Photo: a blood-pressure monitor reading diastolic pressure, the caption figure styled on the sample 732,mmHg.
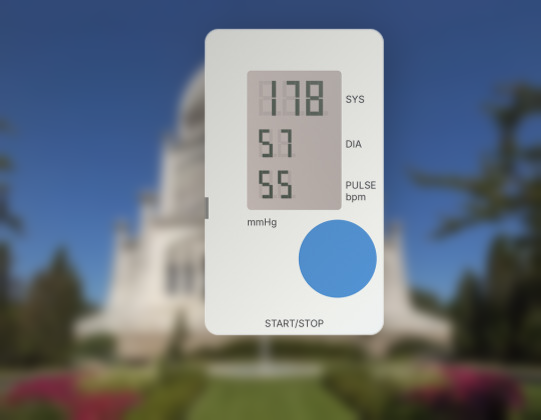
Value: 57,mmHg
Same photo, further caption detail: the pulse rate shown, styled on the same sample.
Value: 55,bpm
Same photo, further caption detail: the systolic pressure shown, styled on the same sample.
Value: 178,mmHg
